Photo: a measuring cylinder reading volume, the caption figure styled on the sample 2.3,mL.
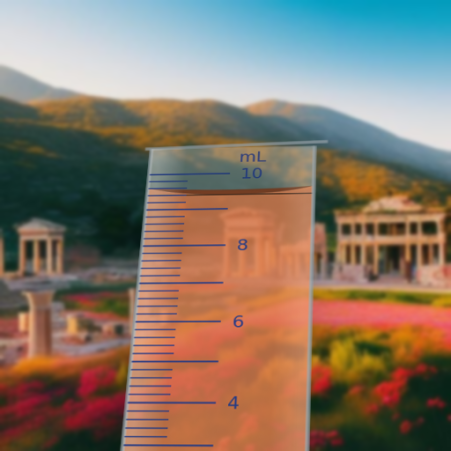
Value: 9.4,mL
